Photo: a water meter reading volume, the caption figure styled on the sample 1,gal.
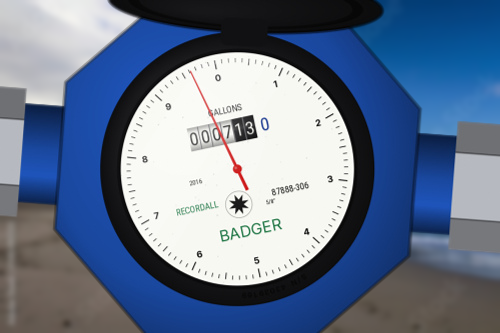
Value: 7129.6,gal
